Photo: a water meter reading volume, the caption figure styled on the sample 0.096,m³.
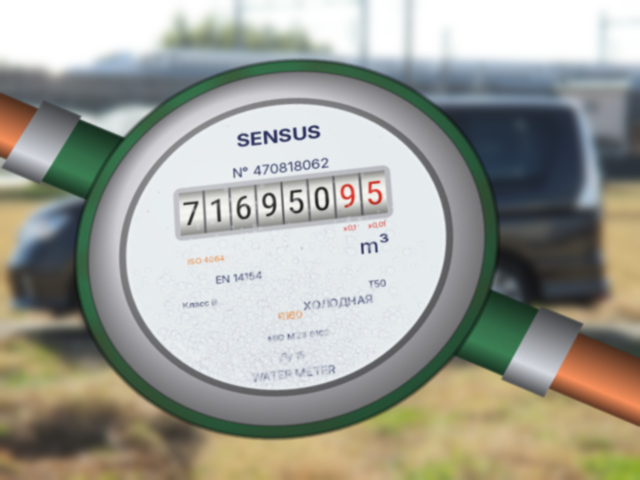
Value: 716950.95,m³
